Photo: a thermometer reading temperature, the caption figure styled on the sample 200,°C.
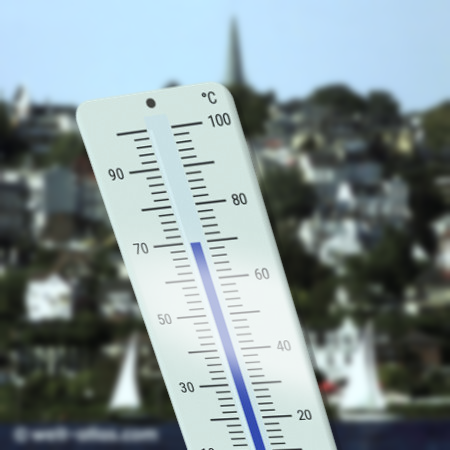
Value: 70,°C
